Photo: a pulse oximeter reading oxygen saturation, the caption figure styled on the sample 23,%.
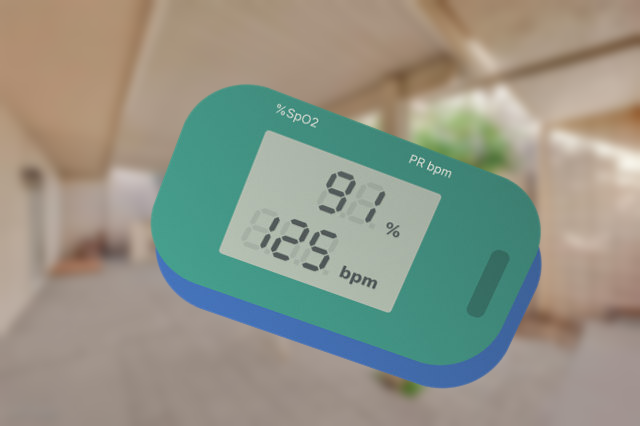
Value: 91,%
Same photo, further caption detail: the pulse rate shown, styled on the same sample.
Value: 125,bpm
